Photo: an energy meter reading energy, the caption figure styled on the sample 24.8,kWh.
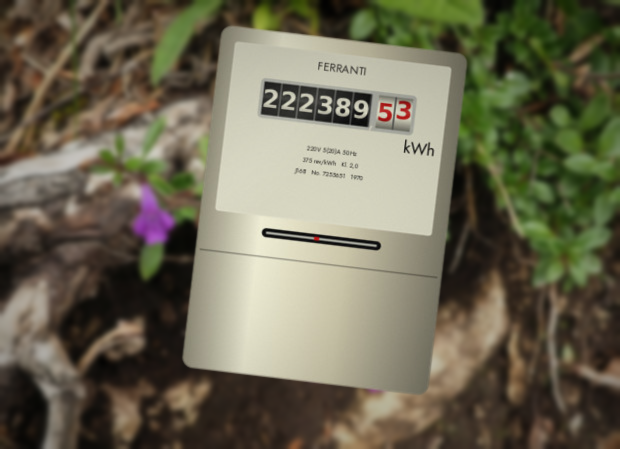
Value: 222389.53,kWh
